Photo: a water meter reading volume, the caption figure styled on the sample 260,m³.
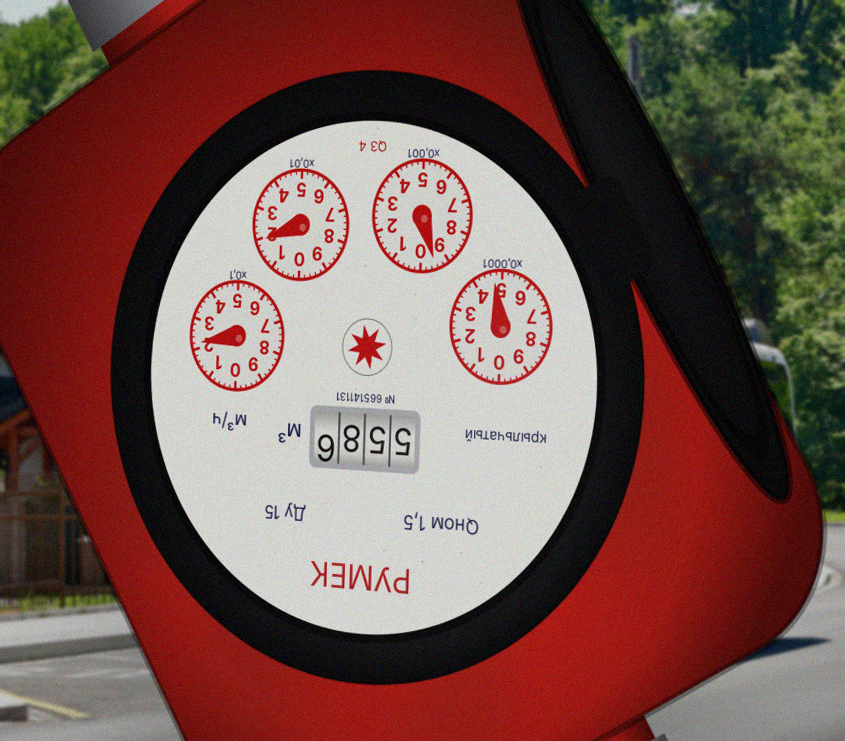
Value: 5586.2194,m³
